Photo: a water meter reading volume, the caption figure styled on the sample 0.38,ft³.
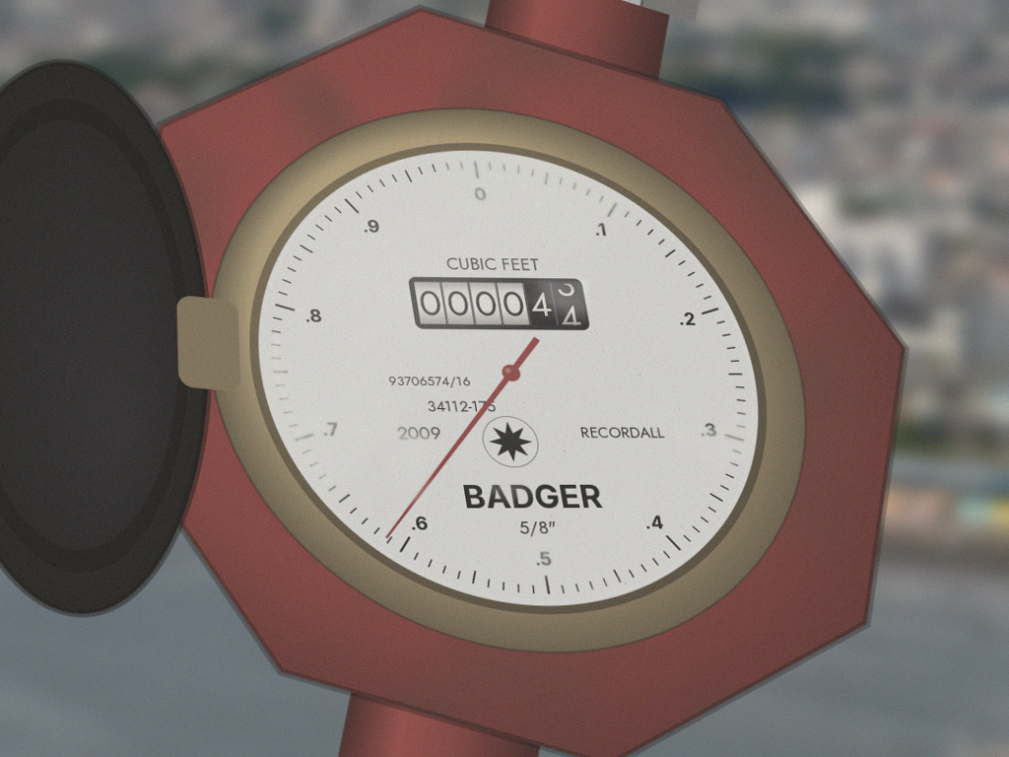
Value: 43.61,ft³
